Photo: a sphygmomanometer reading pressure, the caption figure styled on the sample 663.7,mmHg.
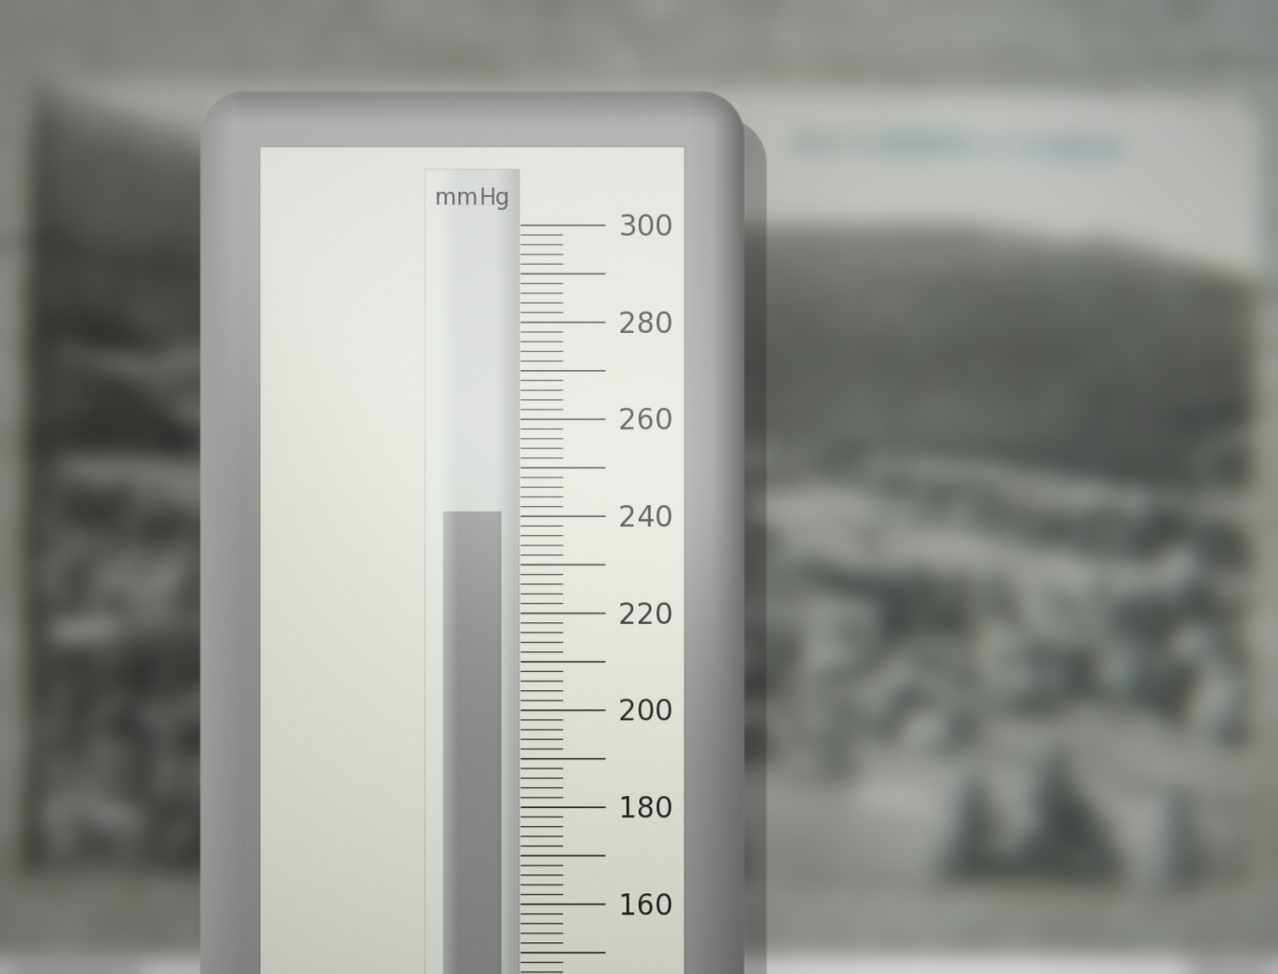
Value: 241,mmHg
